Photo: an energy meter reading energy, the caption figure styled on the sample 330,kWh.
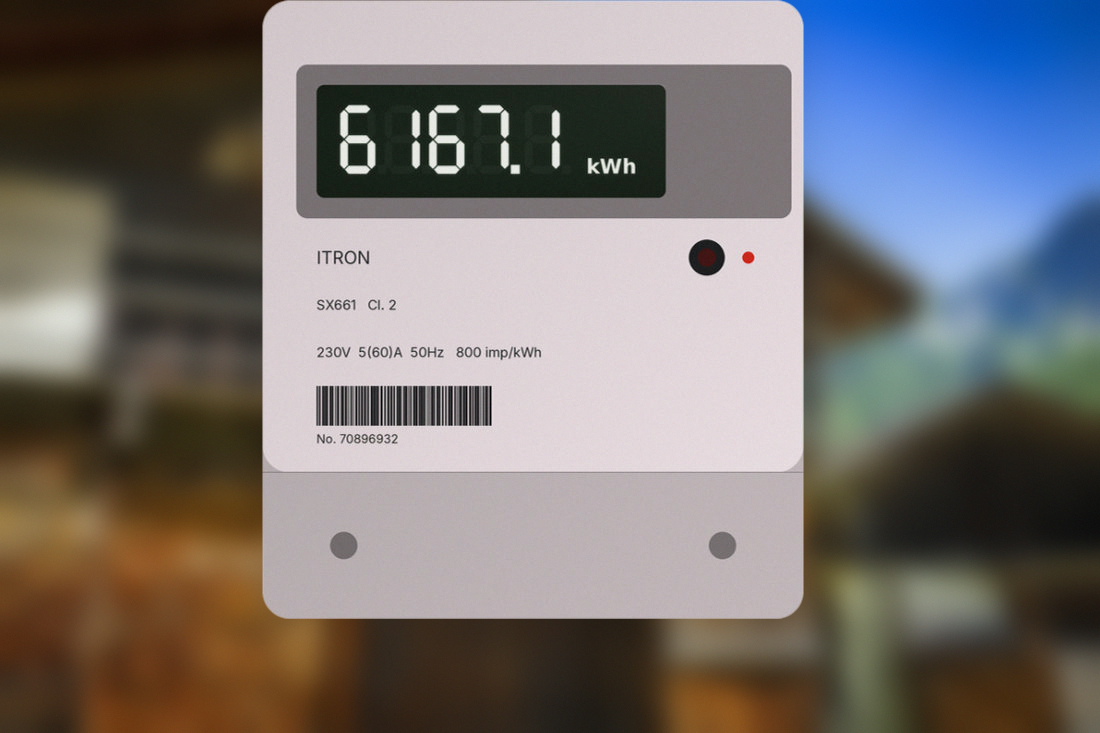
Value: 6167.1,kWh
